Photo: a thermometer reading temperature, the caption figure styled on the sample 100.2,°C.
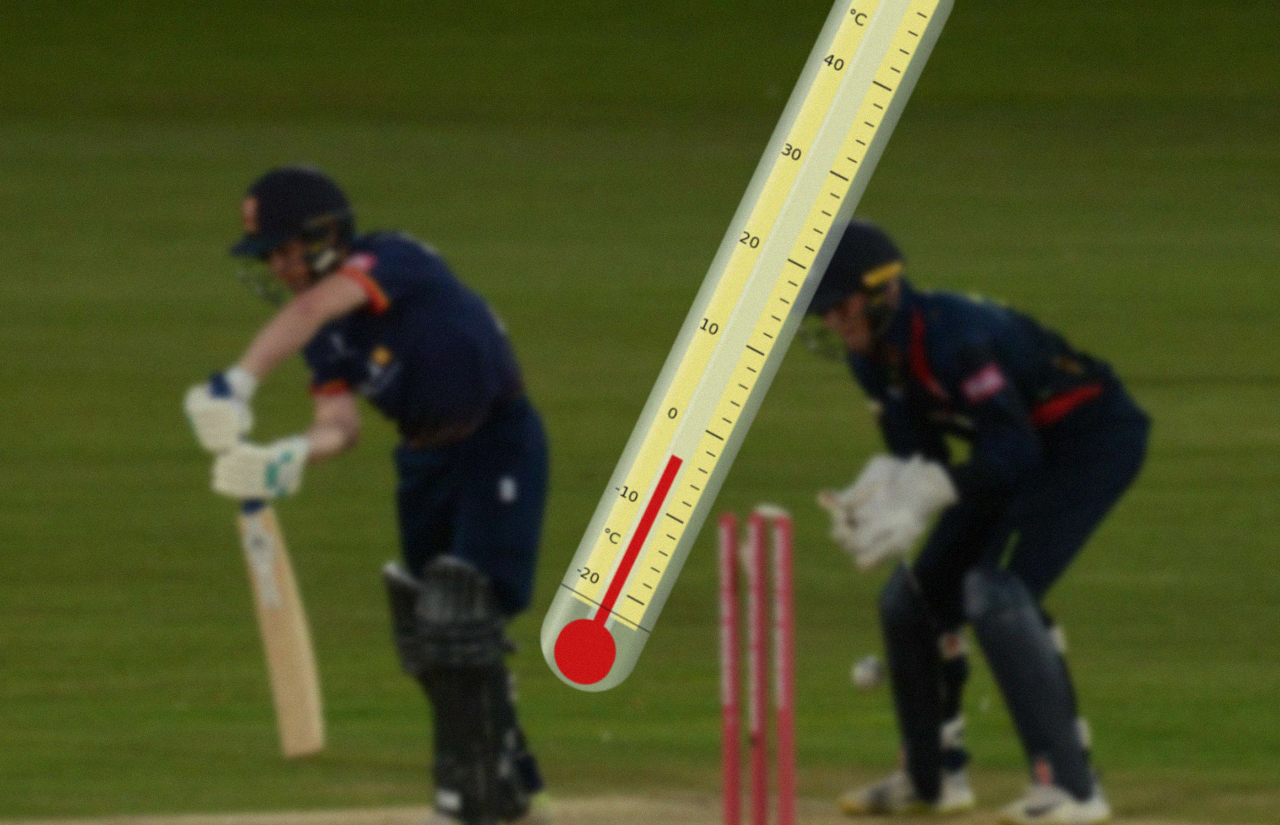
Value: -4,°C
